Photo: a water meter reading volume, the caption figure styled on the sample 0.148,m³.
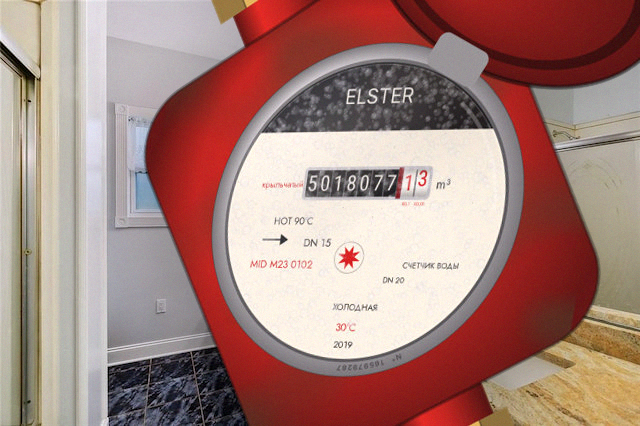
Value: 5018077.13,m³
